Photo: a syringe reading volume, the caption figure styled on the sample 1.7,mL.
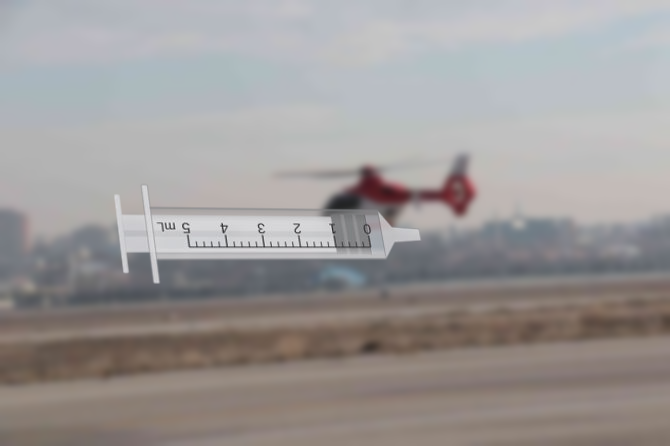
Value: 0,mL
